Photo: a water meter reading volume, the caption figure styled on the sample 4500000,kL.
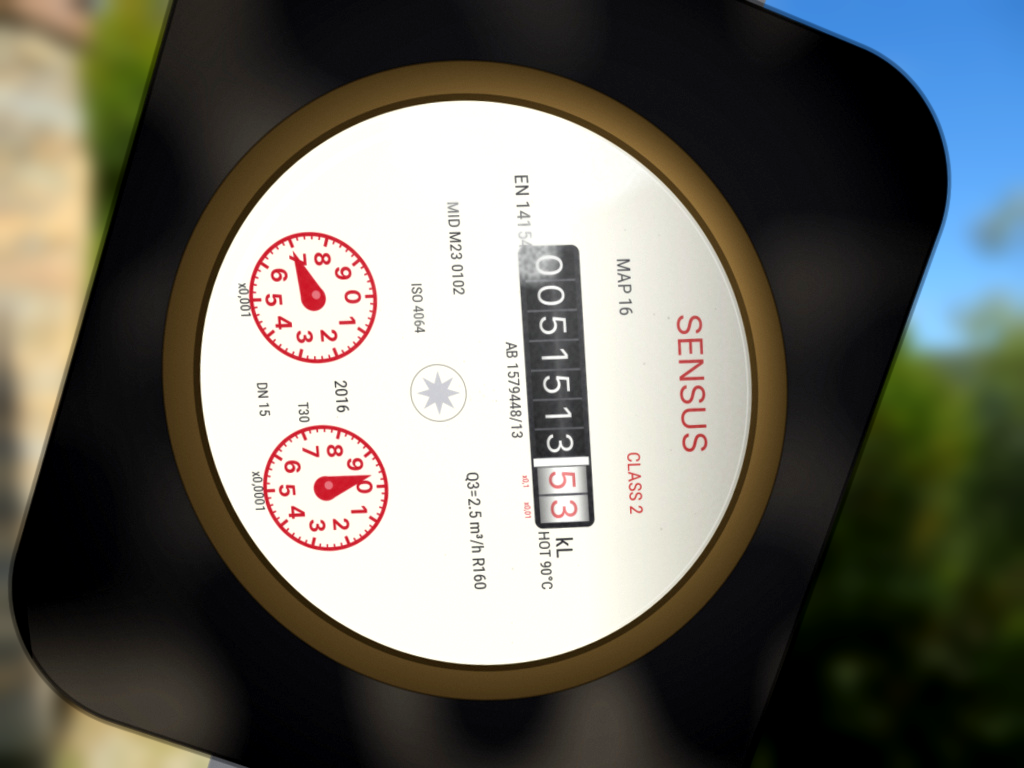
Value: 51513.5369,kL
